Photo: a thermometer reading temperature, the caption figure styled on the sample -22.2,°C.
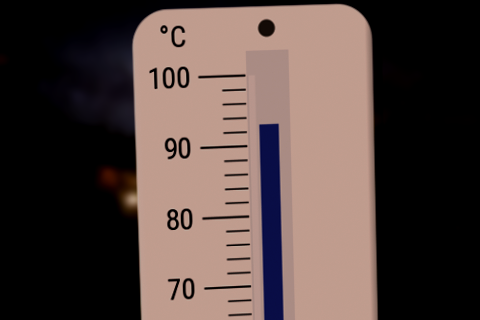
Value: 93,°C
